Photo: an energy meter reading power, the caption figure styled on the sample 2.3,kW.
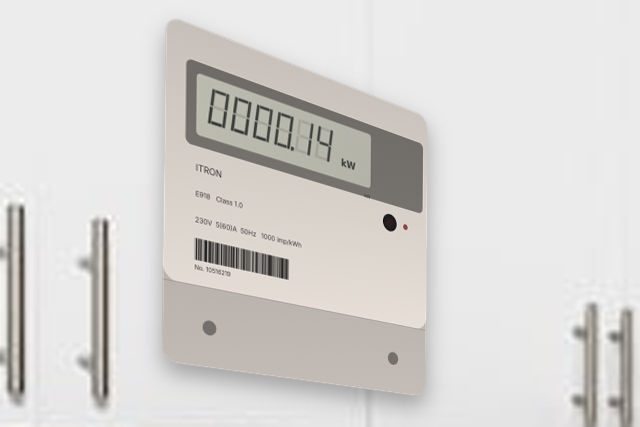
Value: 0.14,kW
